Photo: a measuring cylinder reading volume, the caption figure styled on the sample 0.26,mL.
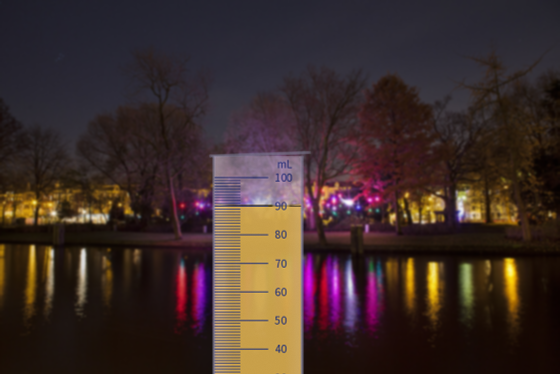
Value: 90,mL
